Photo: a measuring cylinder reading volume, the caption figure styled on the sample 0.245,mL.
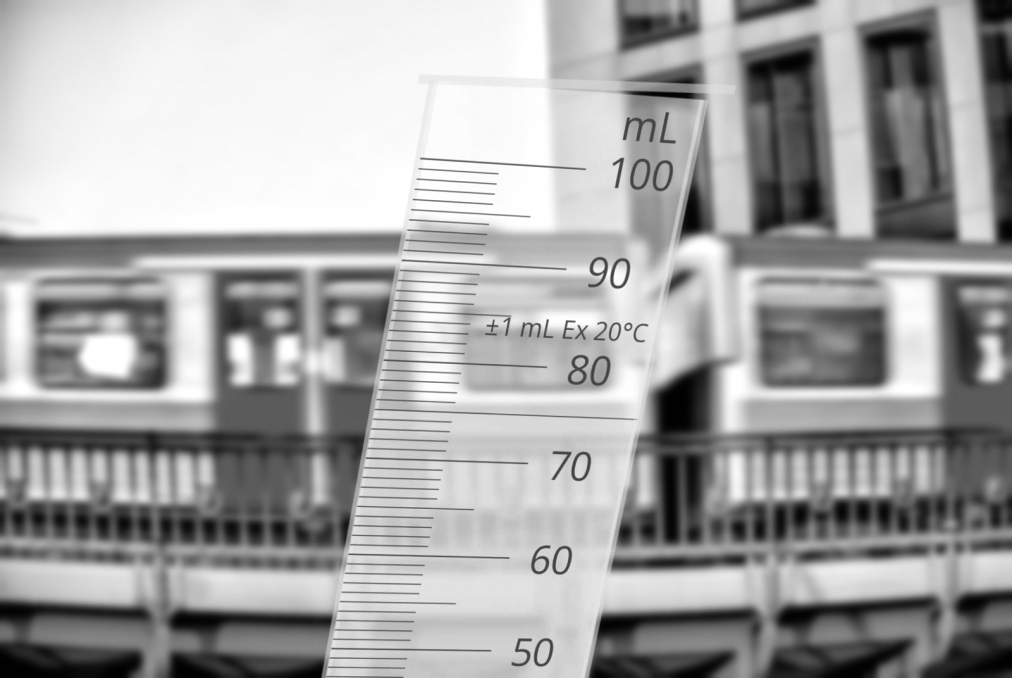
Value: 75,mL
